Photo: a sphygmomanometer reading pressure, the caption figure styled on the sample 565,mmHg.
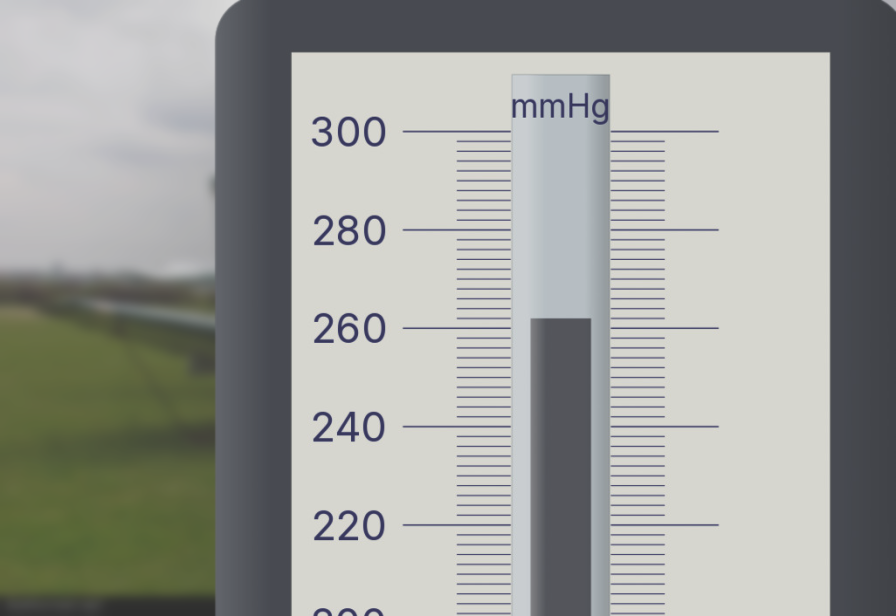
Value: 262,mmHg
